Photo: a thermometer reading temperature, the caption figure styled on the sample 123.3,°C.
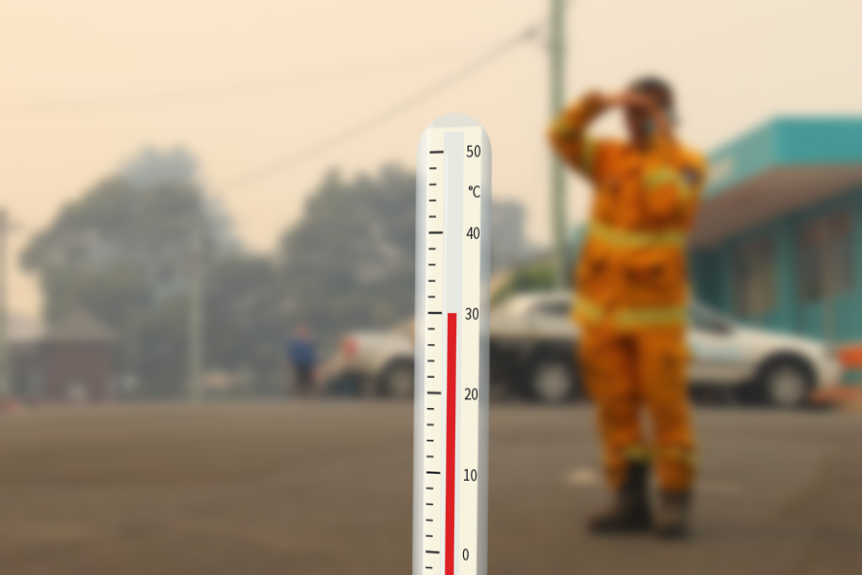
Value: 30,°C
